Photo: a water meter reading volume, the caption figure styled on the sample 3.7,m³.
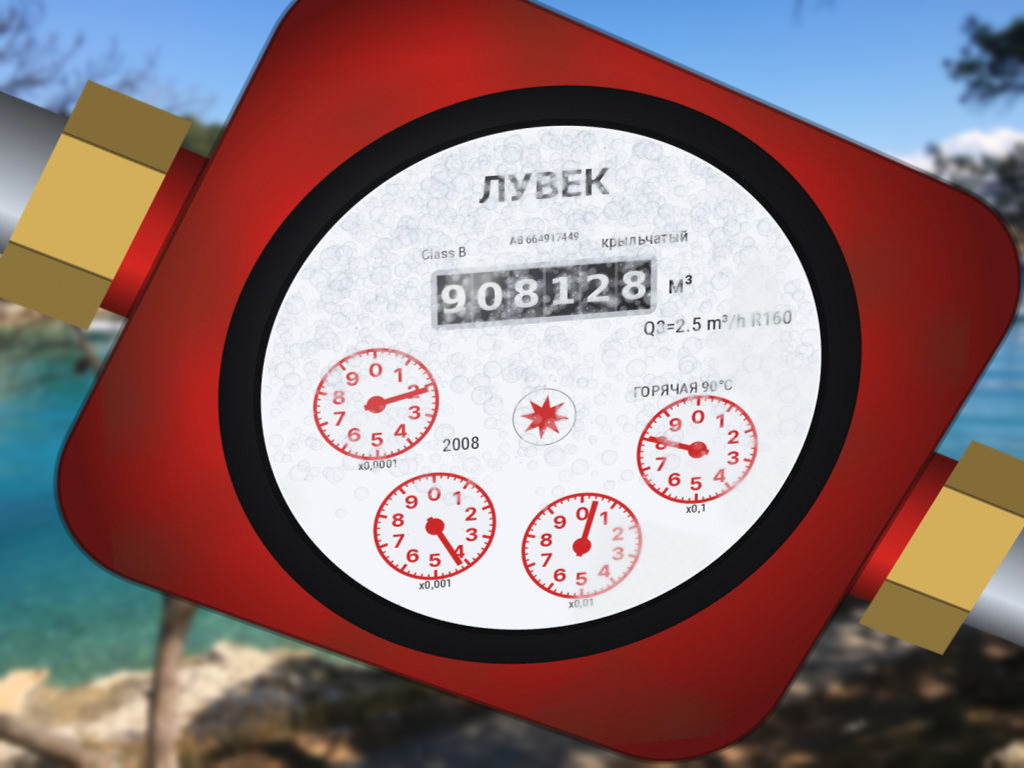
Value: 908128.8042,m³
